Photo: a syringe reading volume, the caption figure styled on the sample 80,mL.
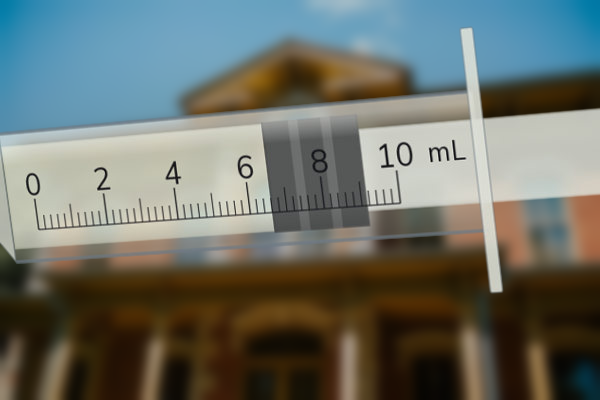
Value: 6.6,mL
